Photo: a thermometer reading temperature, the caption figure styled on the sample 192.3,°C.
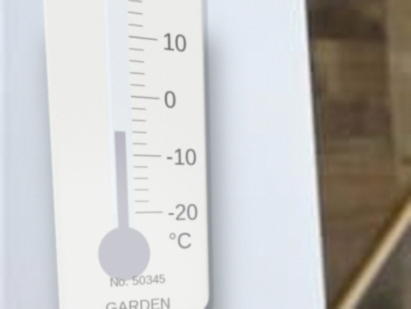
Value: -6,°C
